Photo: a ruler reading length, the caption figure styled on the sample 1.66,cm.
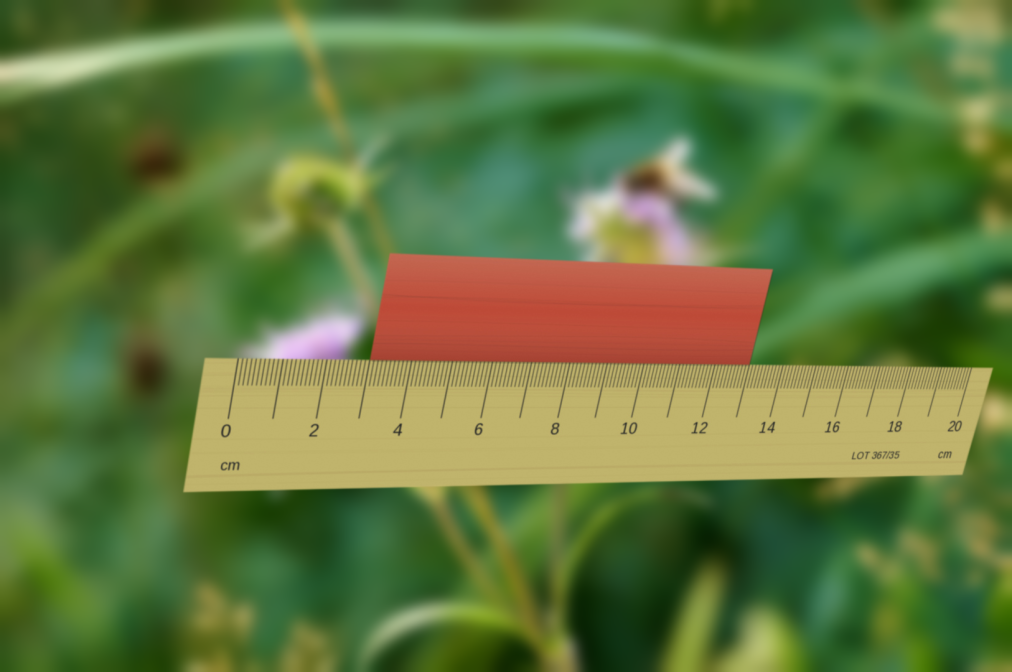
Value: 10,cm
